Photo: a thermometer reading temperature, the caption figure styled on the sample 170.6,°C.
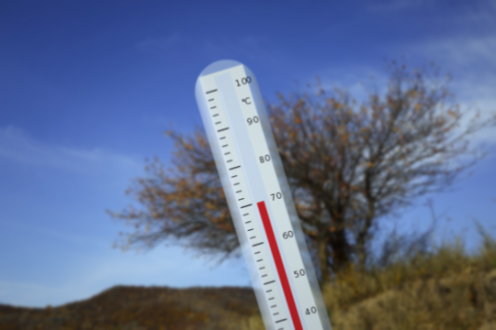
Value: 70,°C
